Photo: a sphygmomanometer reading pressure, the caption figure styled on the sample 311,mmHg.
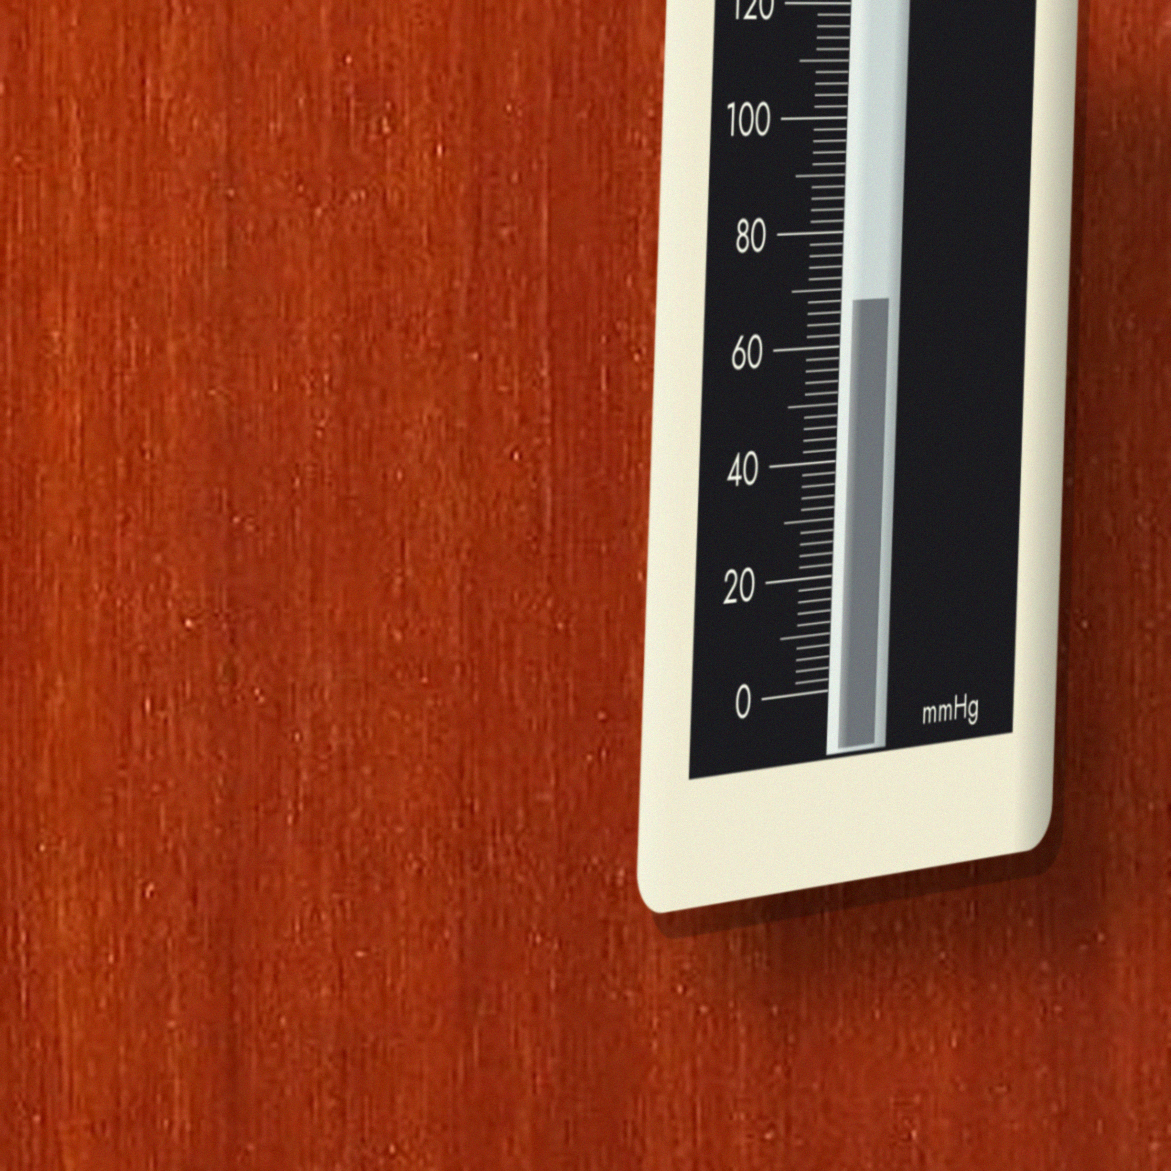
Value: 68,mmHg
